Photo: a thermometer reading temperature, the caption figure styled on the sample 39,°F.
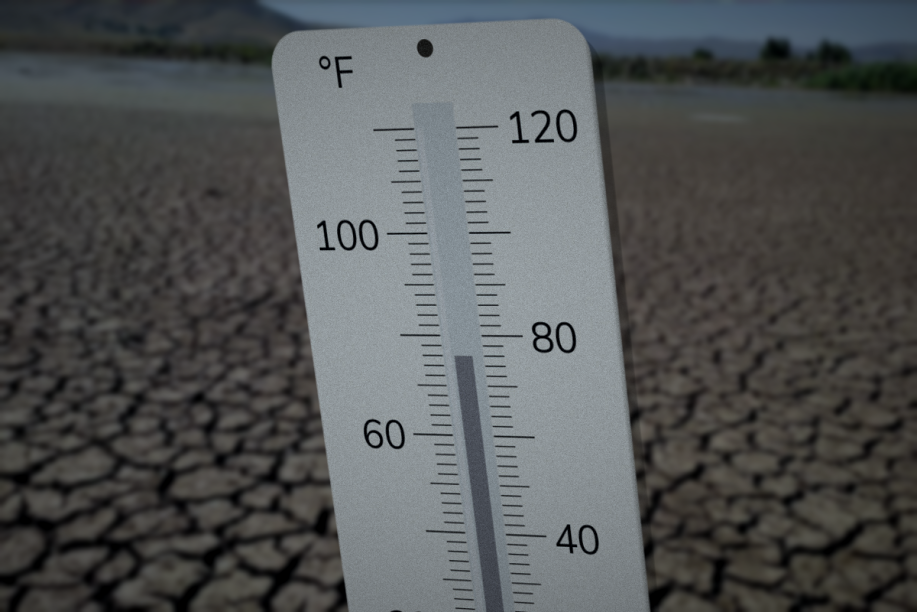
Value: 76,°F
